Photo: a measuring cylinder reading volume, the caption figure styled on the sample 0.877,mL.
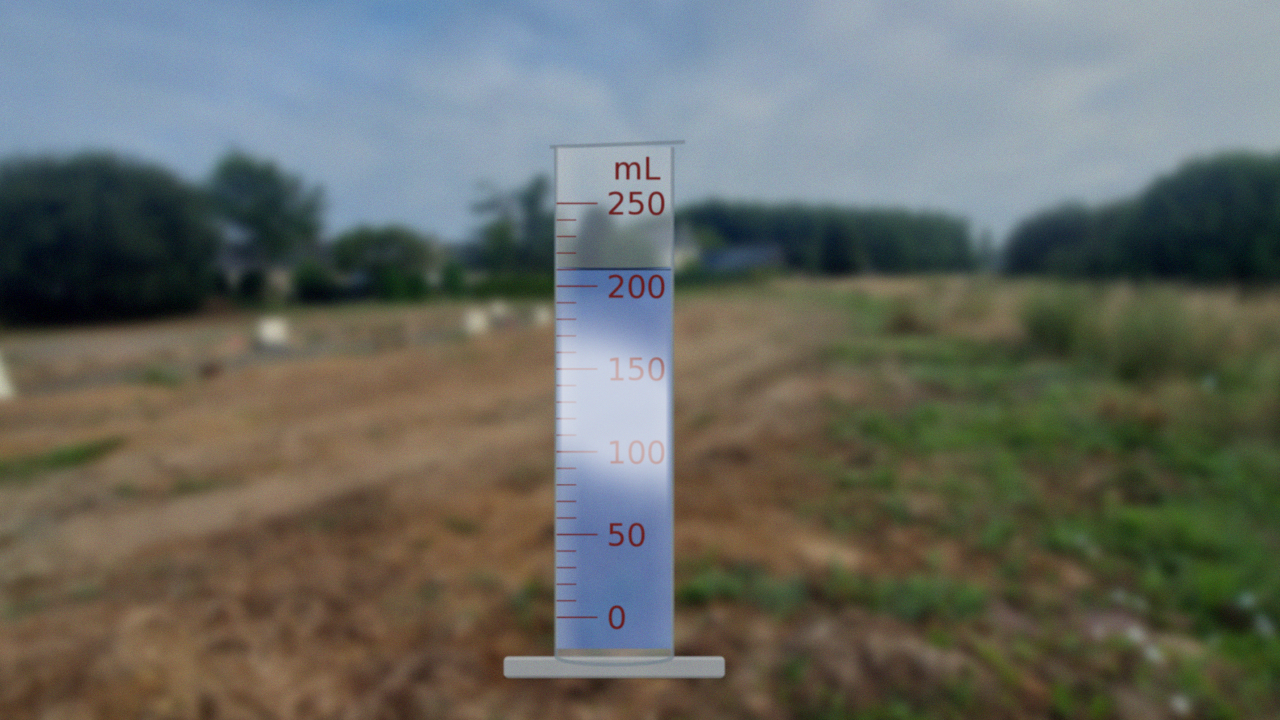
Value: 210,mL
